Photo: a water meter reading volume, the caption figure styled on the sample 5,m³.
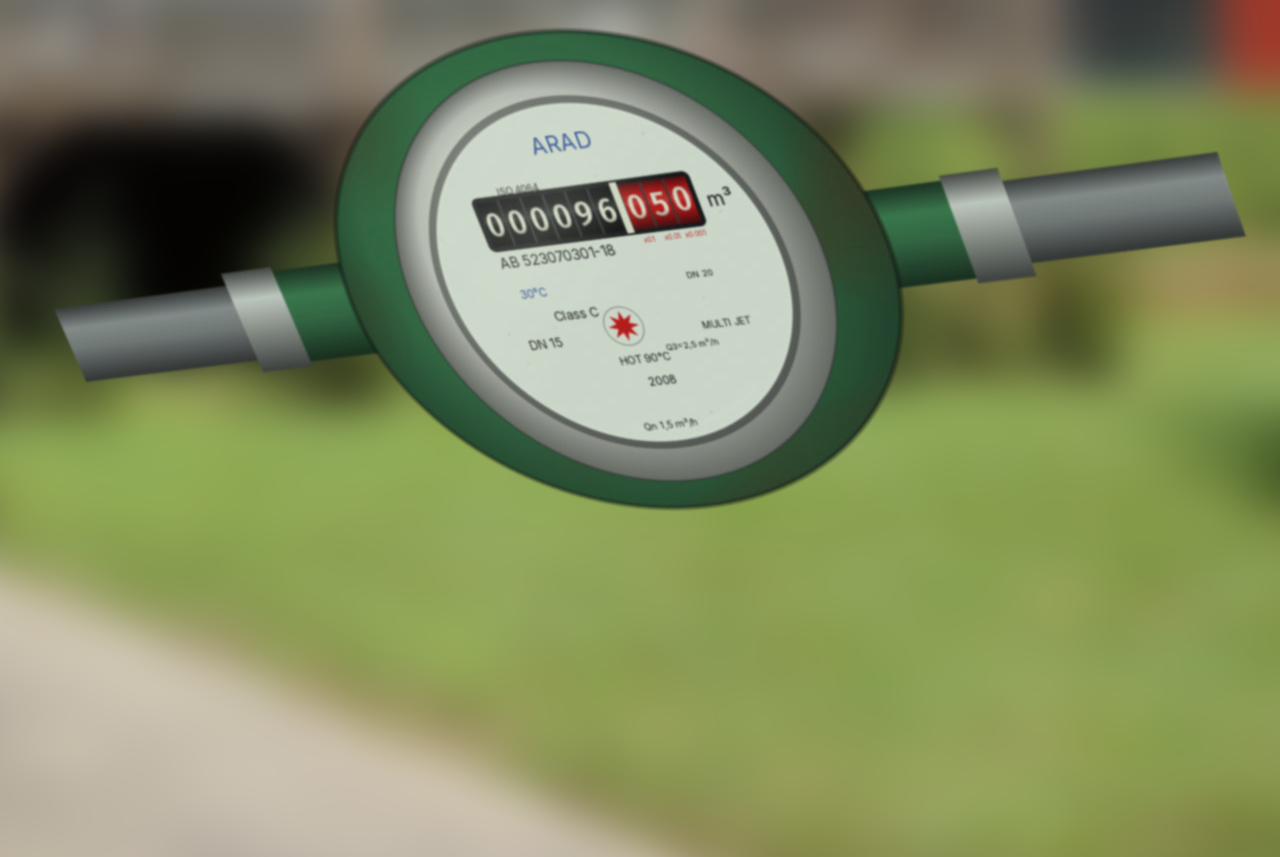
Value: 96.050,m³
